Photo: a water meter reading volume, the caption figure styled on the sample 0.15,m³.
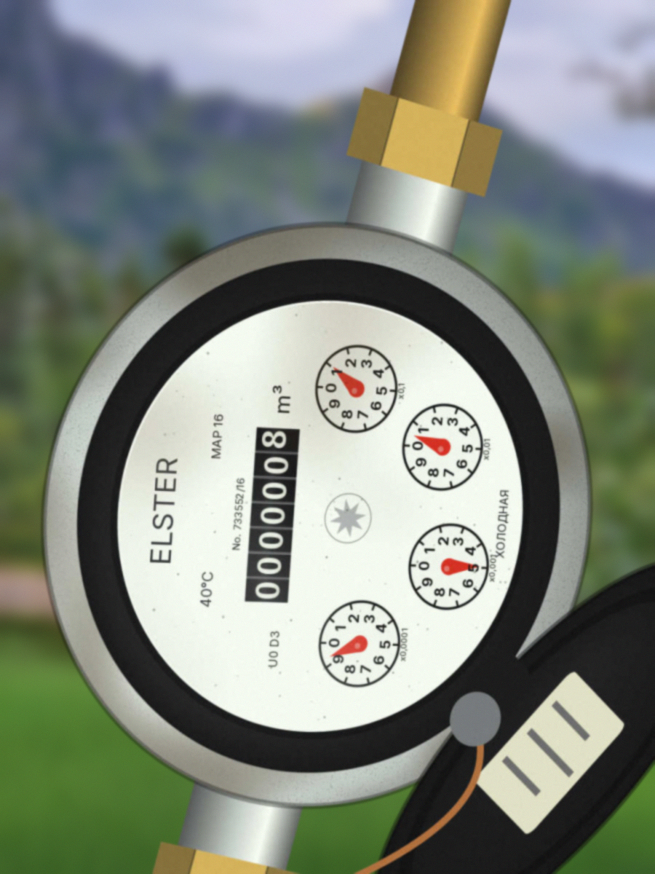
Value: 8.1049,m³
